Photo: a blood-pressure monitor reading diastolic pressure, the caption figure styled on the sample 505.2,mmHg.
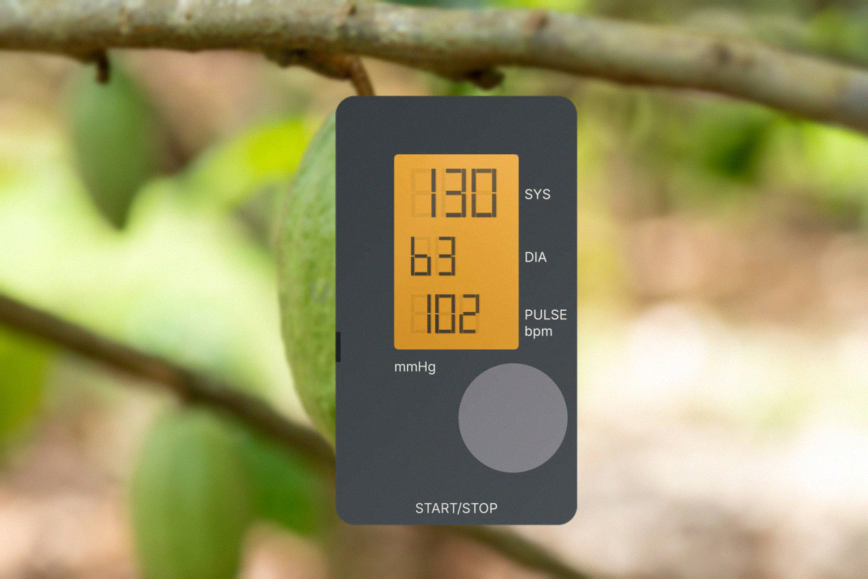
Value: 63,mmHg
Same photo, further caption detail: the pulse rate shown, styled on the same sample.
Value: 102,bpm
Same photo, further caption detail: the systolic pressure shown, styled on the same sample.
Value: 130,mmHg
